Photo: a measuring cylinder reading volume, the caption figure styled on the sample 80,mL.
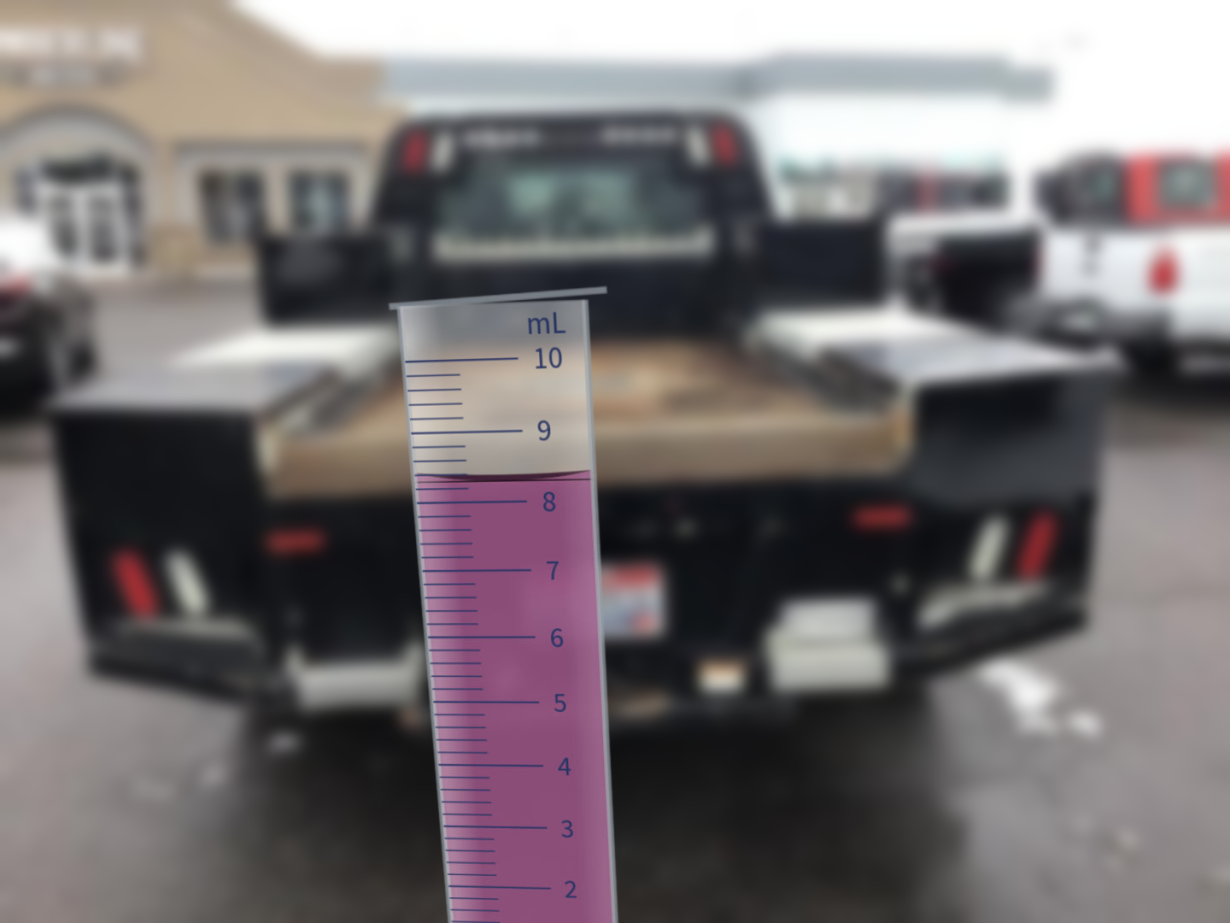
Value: 8.3,mL
